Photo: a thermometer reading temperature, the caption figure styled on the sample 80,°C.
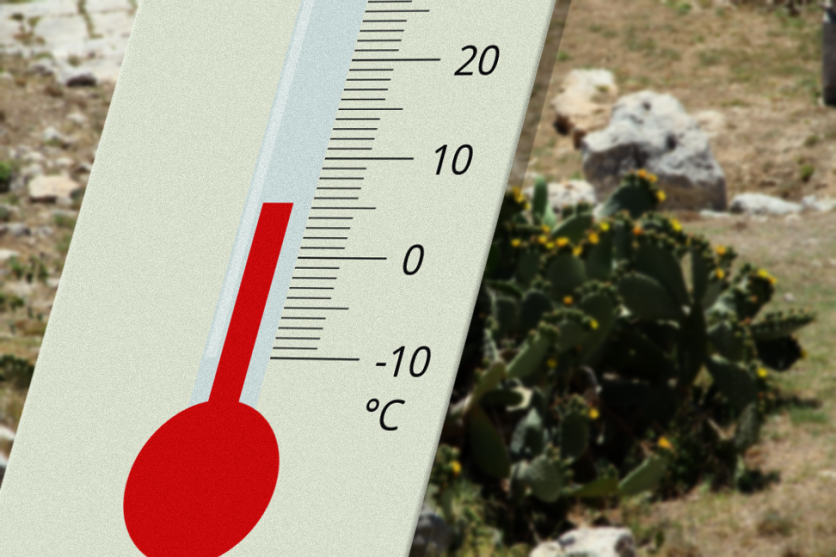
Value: 5.5,°C
